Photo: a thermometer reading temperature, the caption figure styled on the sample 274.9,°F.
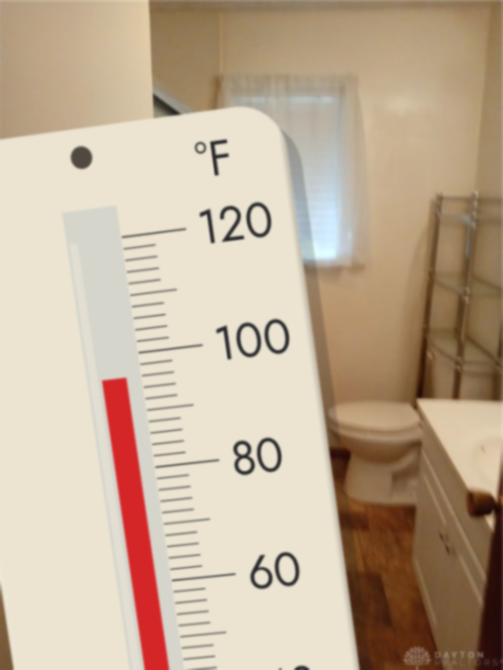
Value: 96,°F
